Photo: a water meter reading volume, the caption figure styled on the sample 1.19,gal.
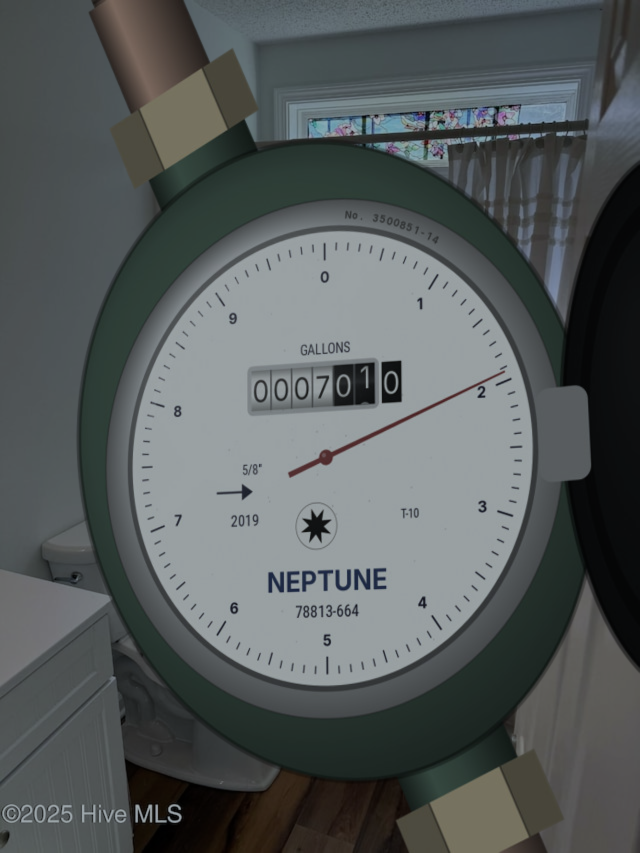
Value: 7011.9,gal
